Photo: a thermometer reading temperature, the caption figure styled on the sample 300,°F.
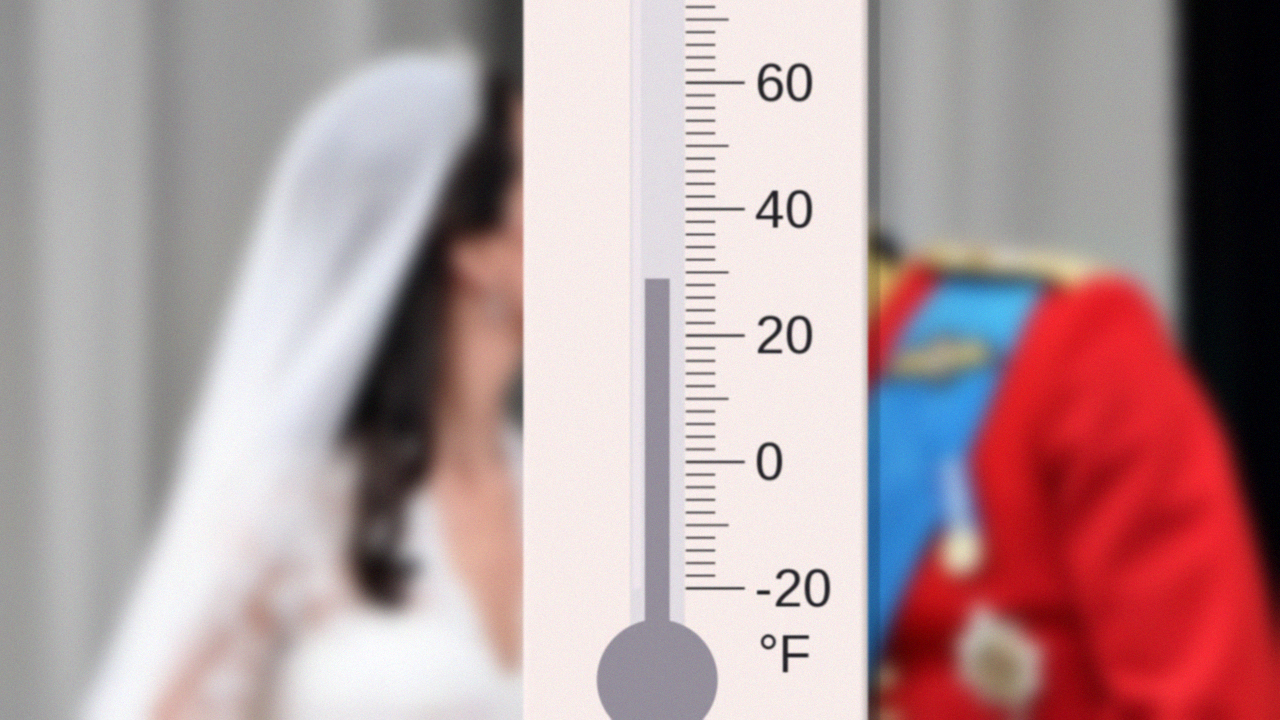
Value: 29,°F
